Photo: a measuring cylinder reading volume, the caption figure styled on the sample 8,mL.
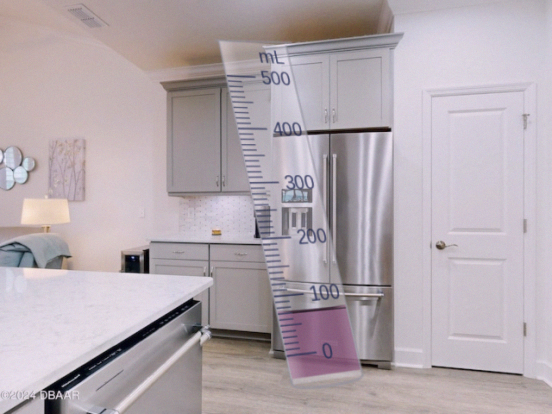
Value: 70,mL
